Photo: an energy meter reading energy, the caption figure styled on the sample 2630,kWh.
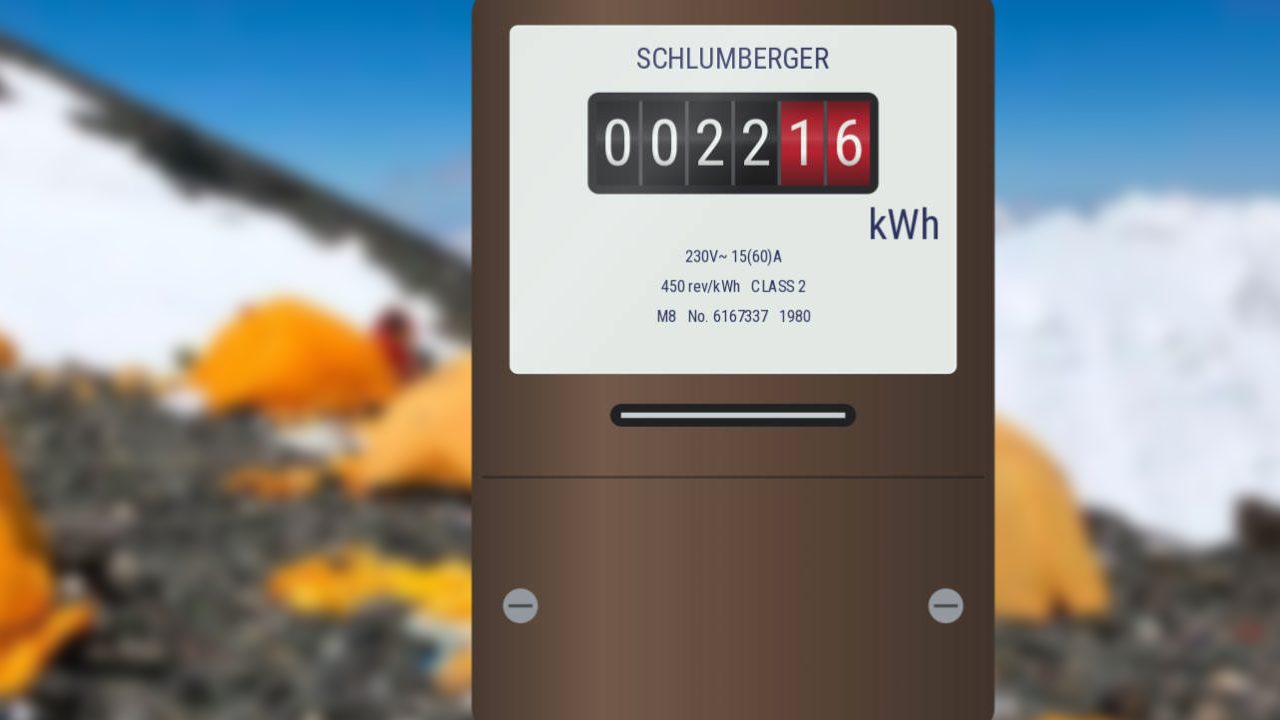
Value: 22.16,kWh
